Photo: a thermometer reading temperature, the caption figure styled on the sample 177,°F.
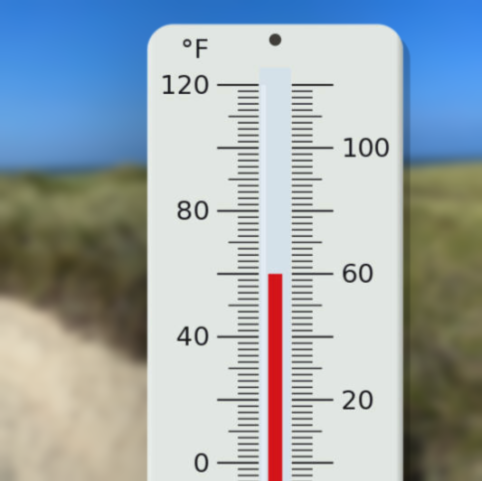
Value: 60,°F
